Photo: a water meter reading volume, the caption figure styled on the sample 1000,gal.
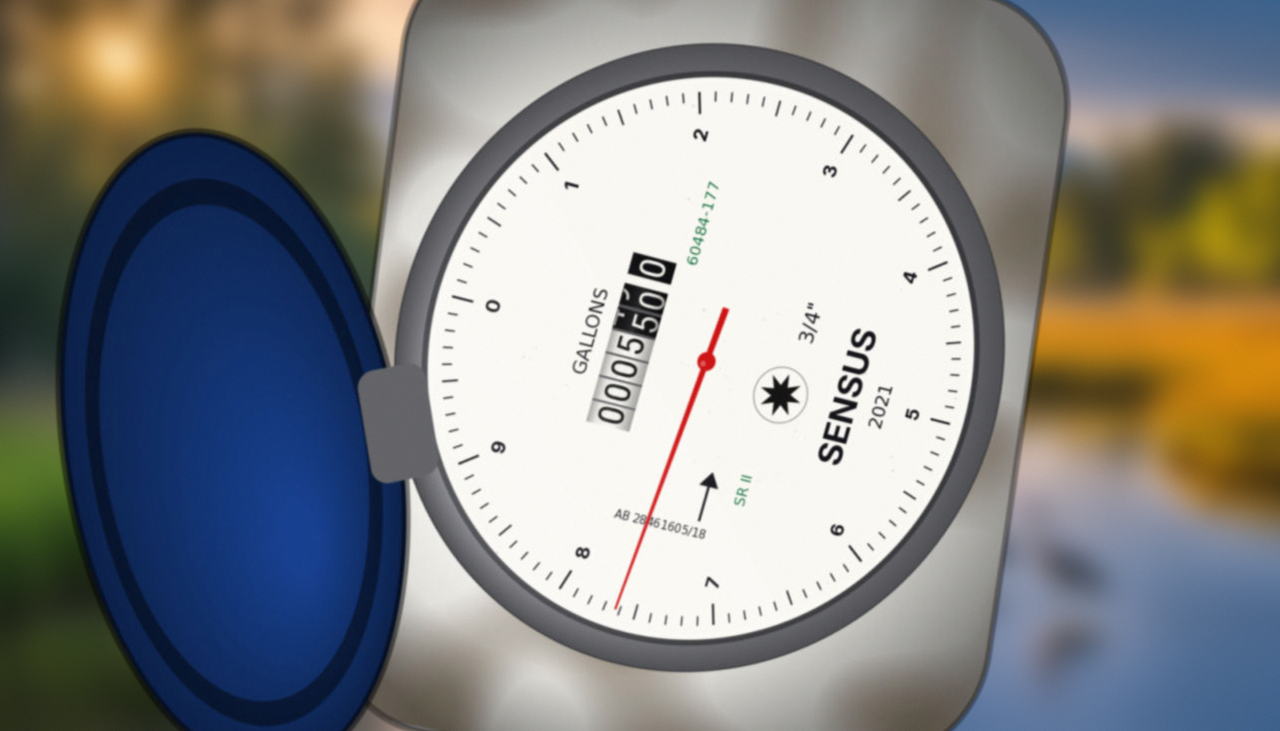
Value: 5497.6,gal
